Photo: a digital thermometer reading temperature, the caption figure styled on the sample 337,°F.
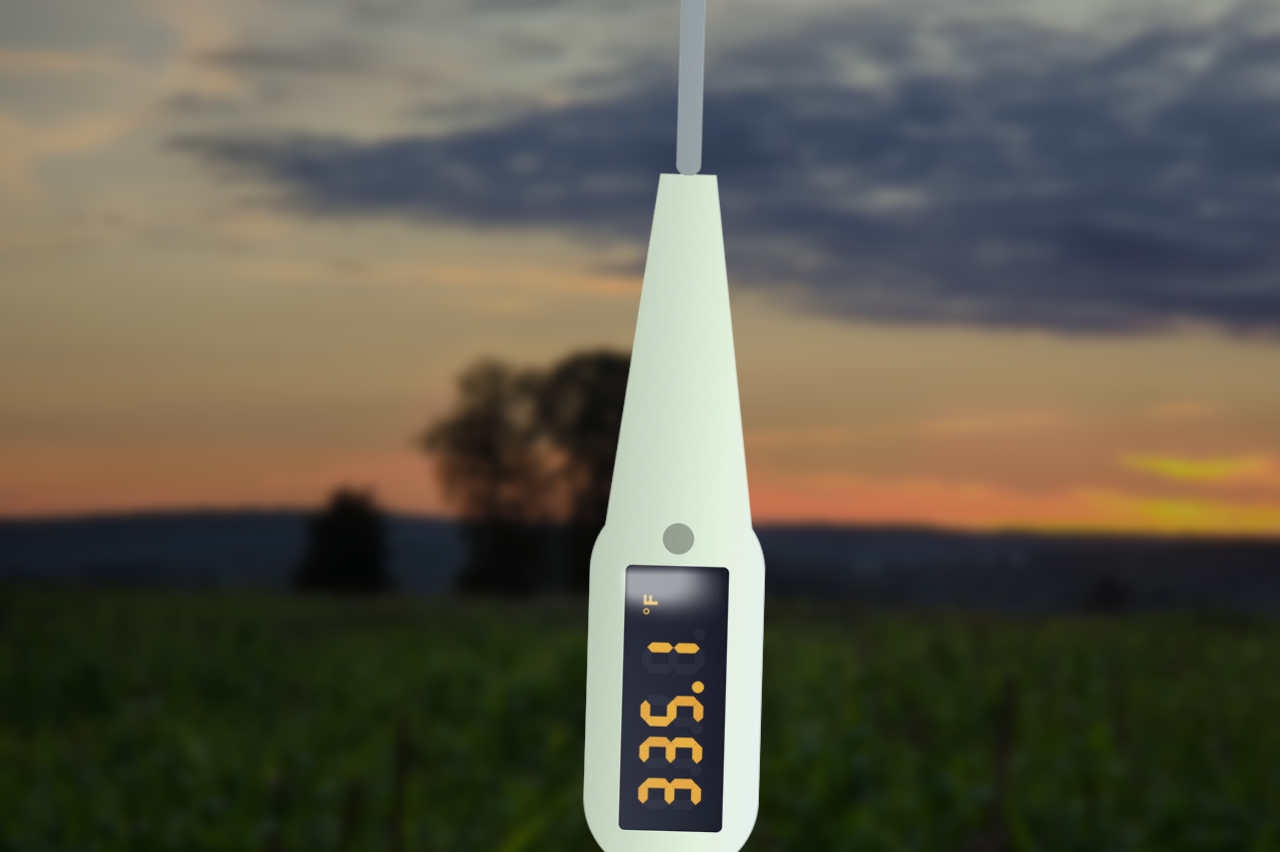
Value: 335.1,°F
